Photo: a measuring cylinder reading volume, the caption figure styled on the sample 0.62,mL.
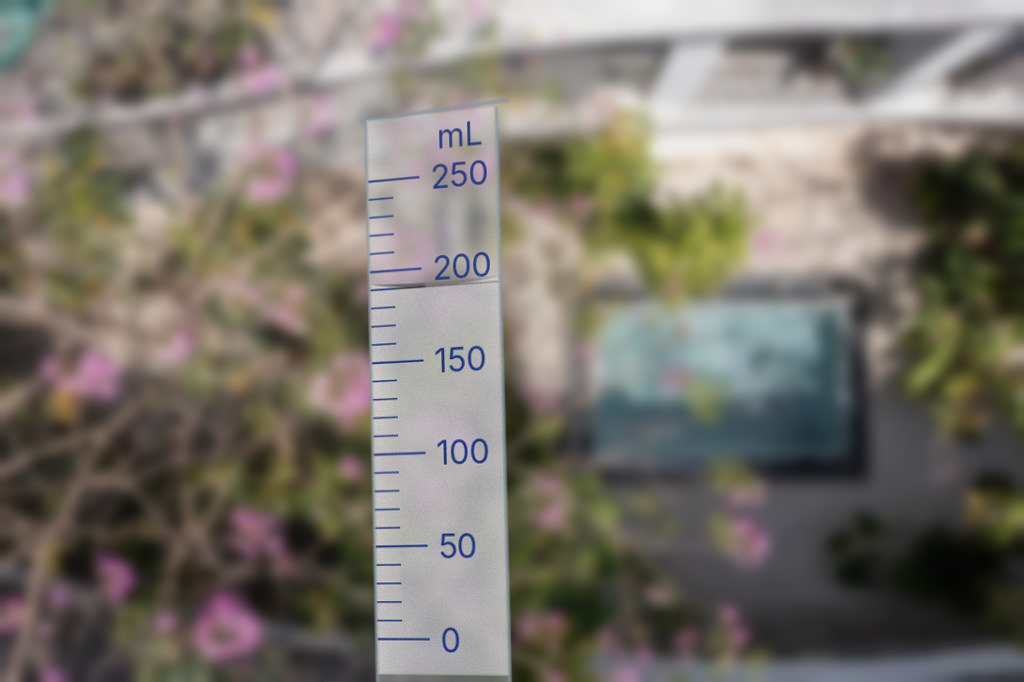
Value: 190,mL
